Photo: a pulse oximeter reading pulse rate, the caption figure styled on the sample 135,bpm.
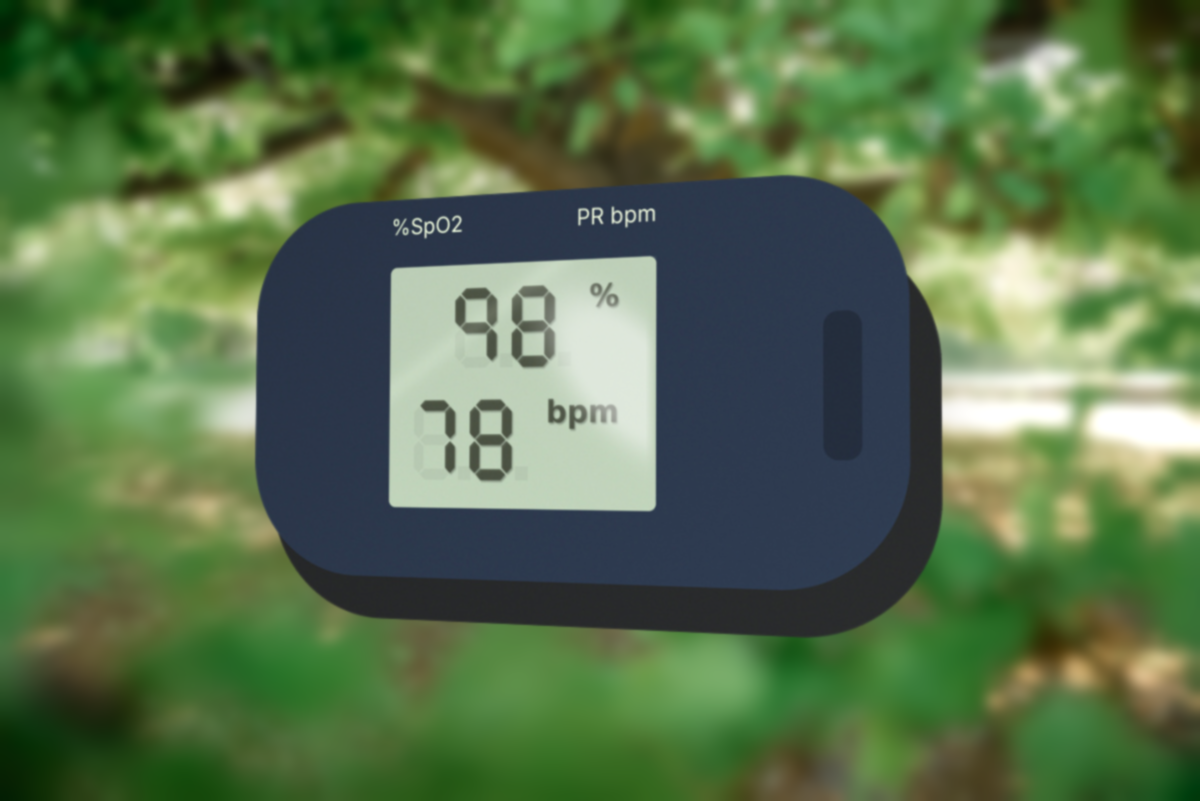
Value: 78,bpm
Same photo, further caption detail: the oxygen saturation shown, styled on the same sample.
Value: 98,%
